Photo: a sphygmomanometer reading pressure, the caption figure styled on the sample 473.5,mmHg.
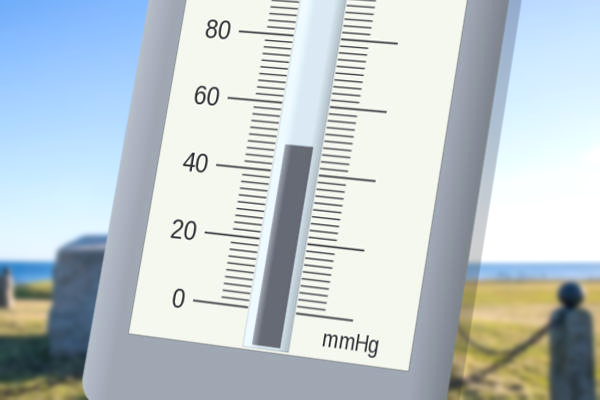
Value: 48,mmHg
